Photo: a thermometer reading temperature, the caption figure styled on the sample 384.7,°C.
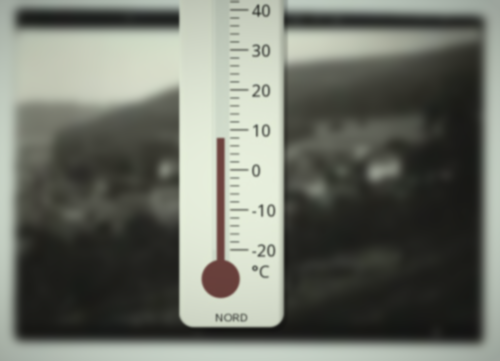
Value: 8,°C
